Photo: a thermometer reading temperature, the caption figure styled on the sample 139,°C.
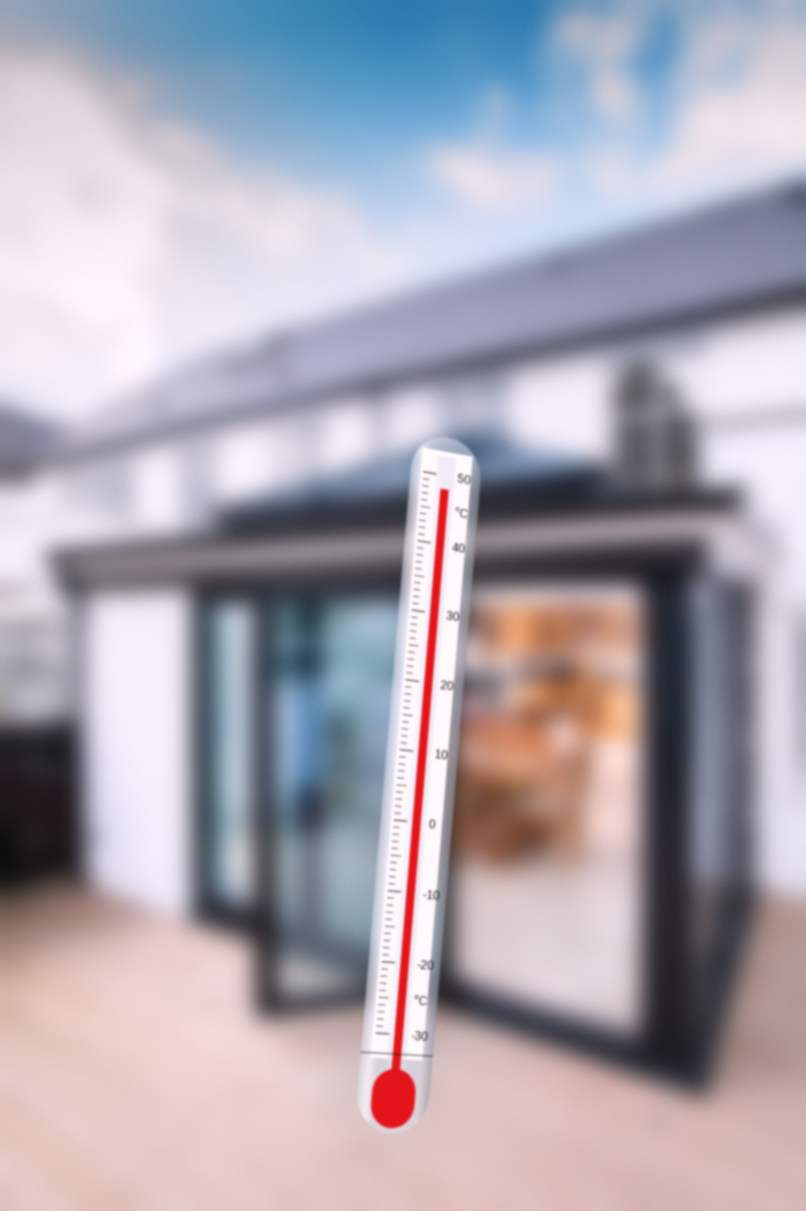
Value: 48,°C
